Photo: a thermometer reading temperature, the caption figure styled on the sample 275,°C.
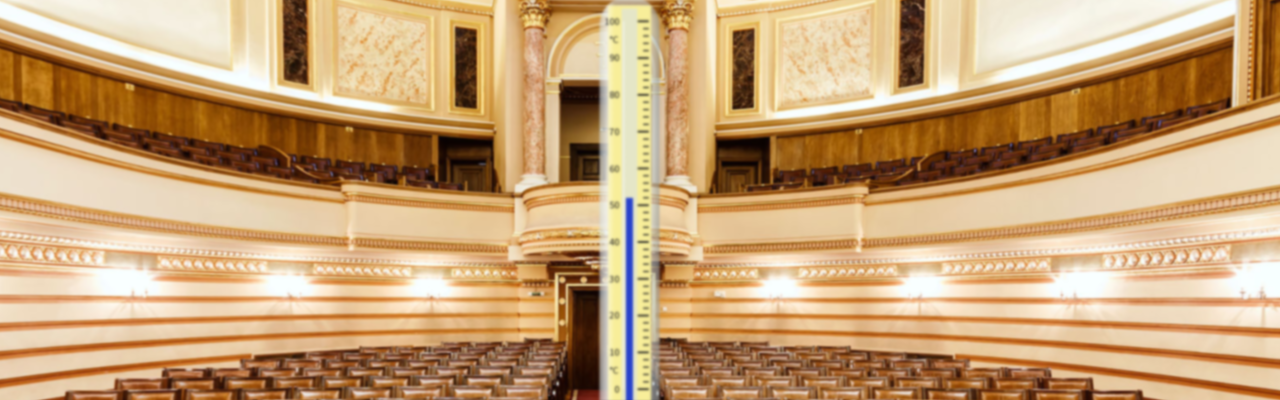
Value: 52,°C
